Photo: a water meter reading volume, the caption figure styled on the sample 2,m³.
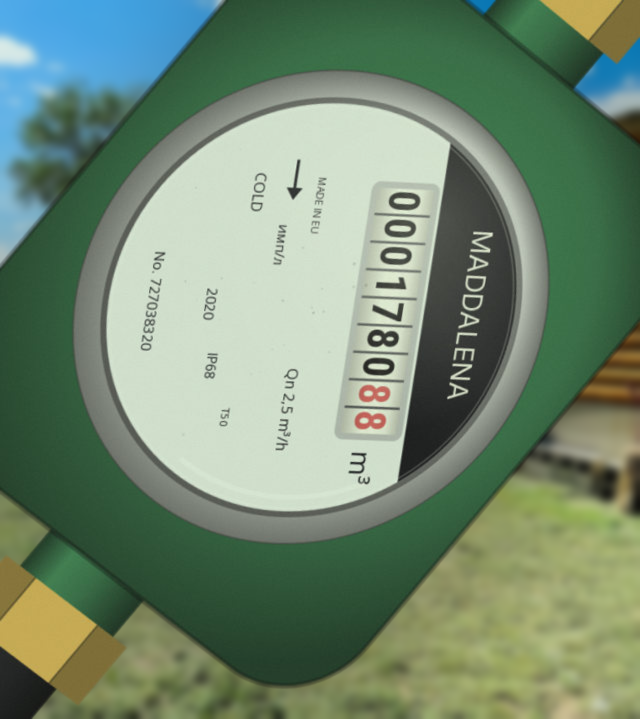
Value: 1780.88,m³
